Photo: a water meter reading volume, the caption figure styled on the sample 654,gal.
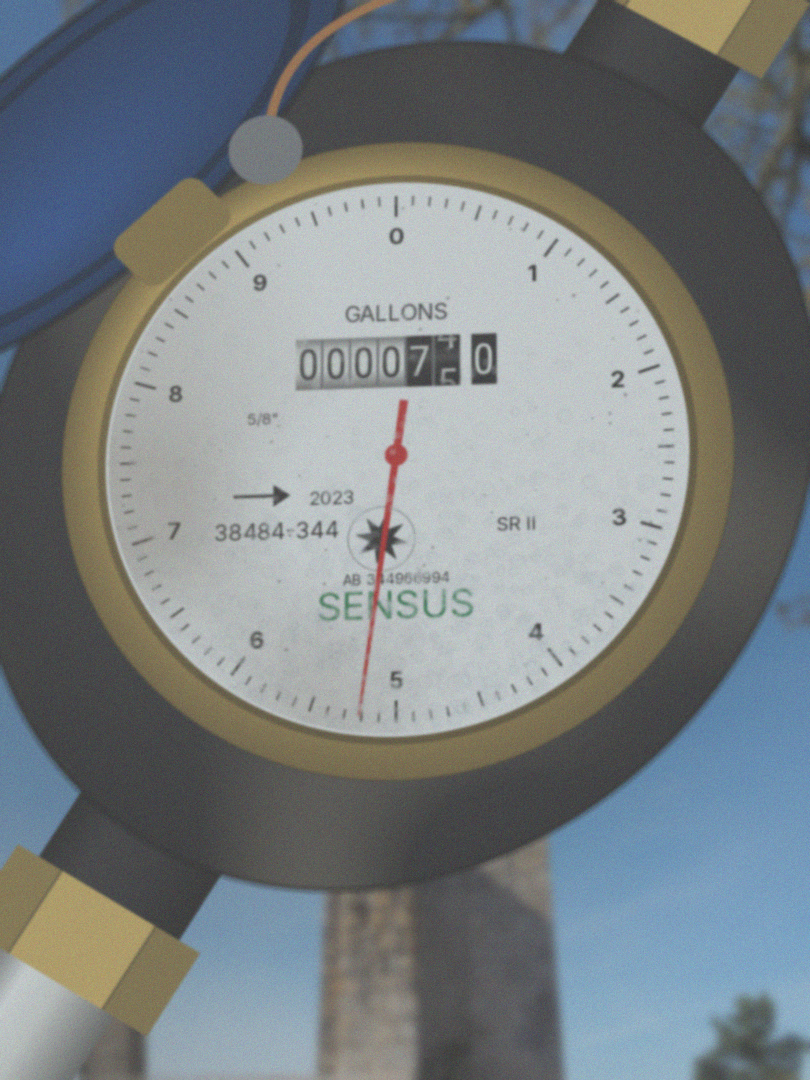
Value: 745.2,gal
